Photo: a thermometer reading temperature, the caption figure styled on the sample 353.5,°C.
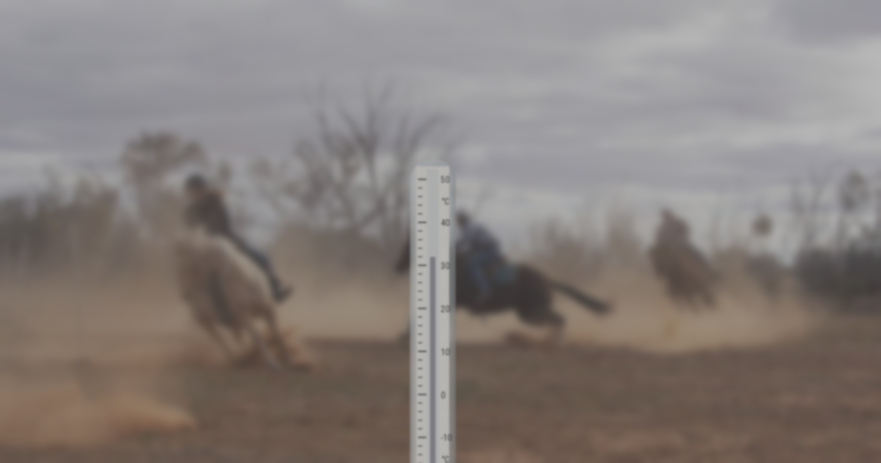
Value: 32,°C
